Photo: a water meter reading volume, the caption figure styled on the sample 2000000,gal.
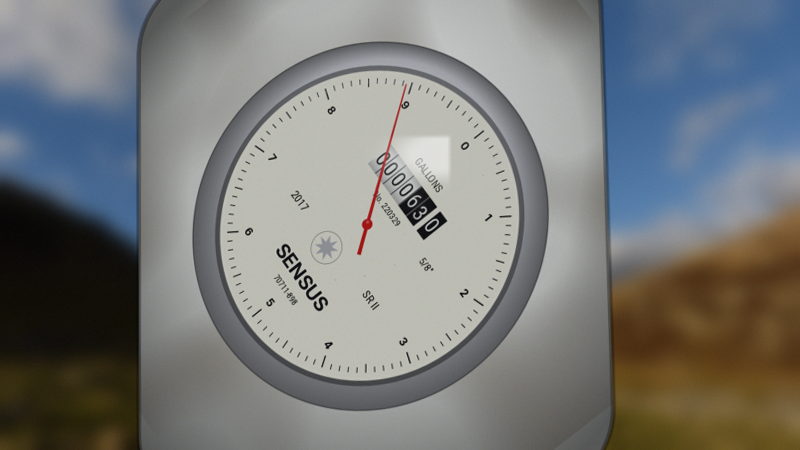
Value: 628.9,gal
